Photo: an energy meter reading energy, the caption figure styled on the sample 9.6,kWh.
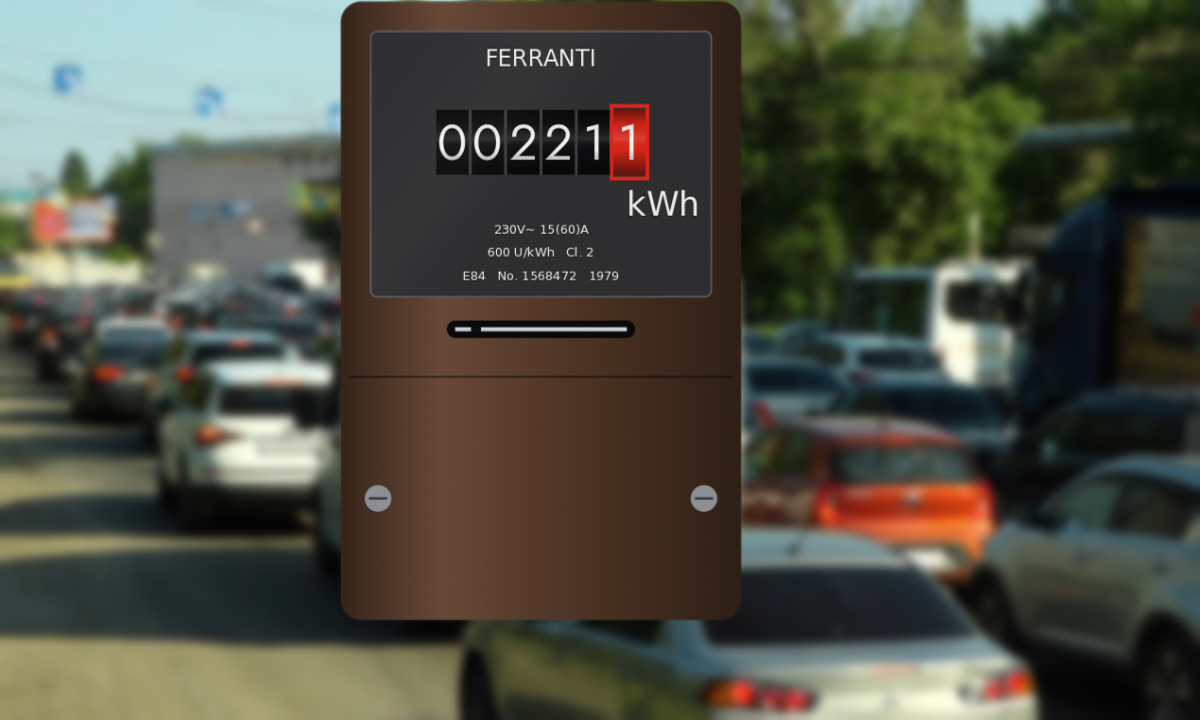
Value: 221.1,kWh
